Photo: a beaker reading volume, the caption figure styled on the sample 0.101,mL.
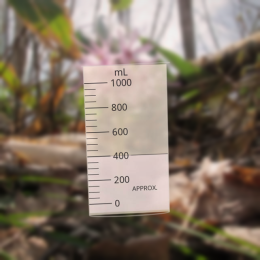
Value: 400,mL
